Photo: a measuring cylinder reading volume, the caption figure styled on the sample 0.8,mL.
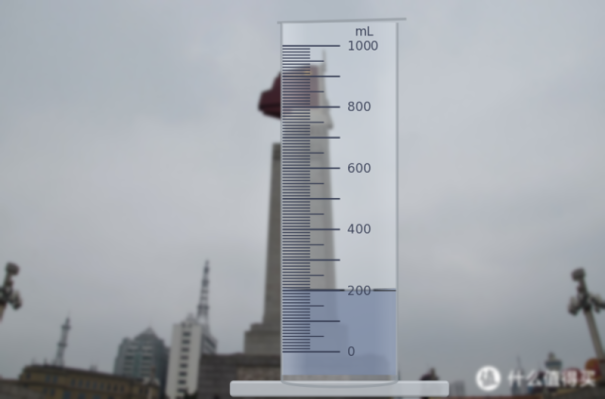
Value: 200,mL
